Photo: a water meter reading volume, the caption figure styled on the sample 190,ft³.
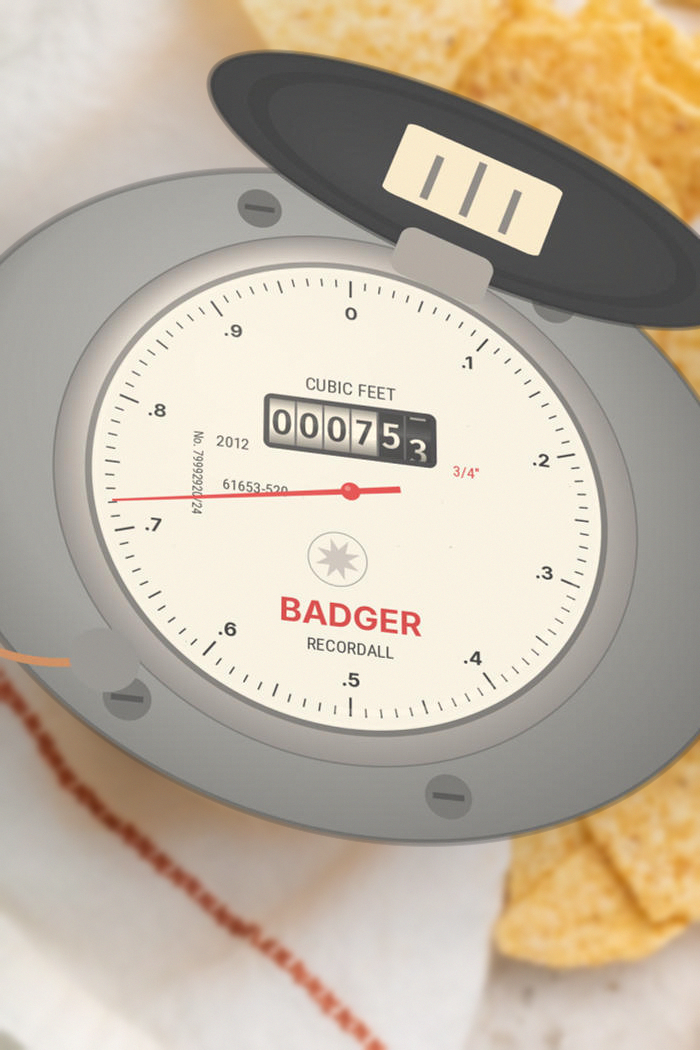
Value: 752.72,ft³
